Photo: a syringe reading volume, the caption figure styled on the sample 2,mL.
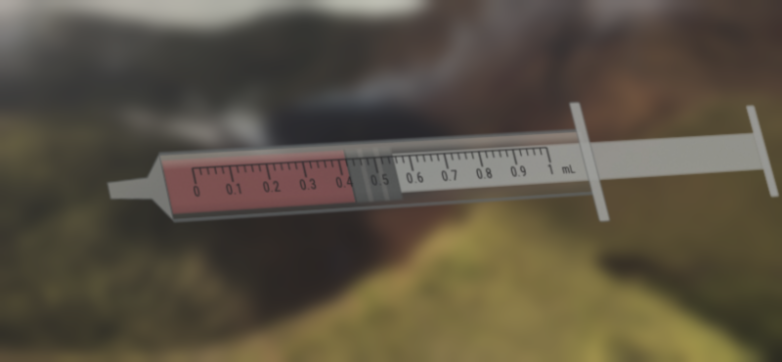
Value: 0.42,mL
